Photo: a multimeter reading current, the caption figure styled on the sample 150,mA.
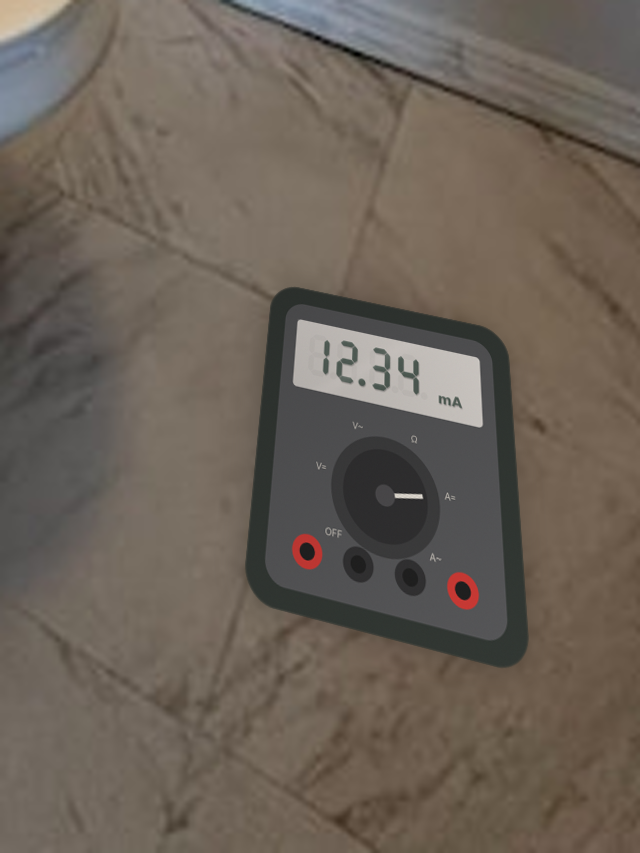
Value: 12.34,mA
